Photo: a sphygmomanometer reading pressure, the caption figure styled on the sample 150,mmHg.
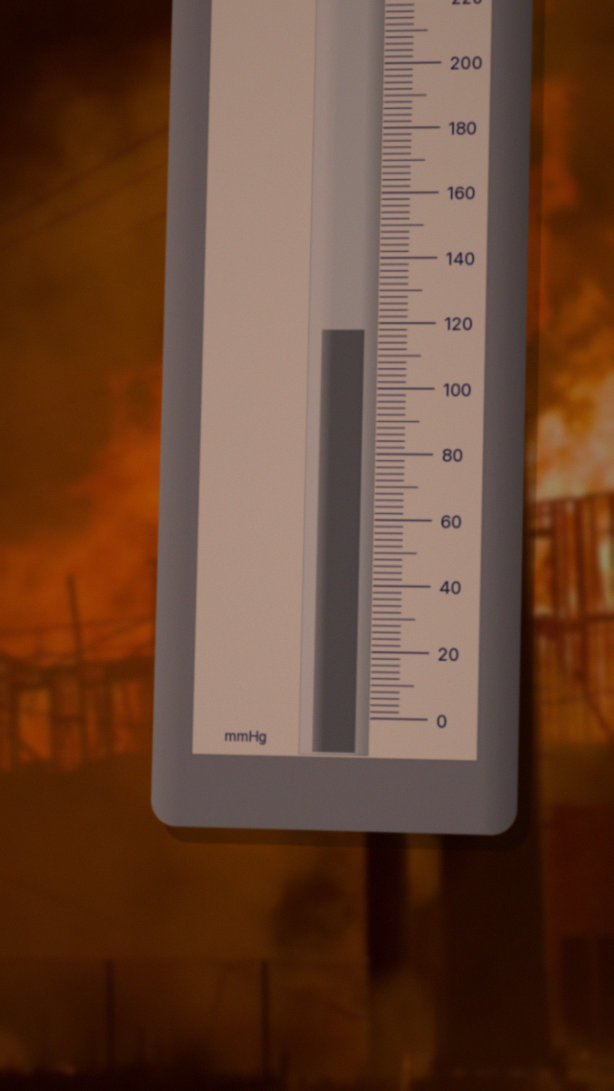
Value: 118,mmHg
